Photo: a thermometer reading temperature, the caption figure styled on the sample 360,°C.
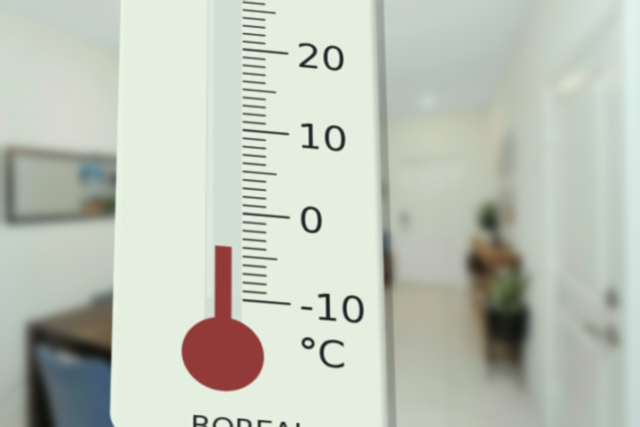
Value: -4,°C
